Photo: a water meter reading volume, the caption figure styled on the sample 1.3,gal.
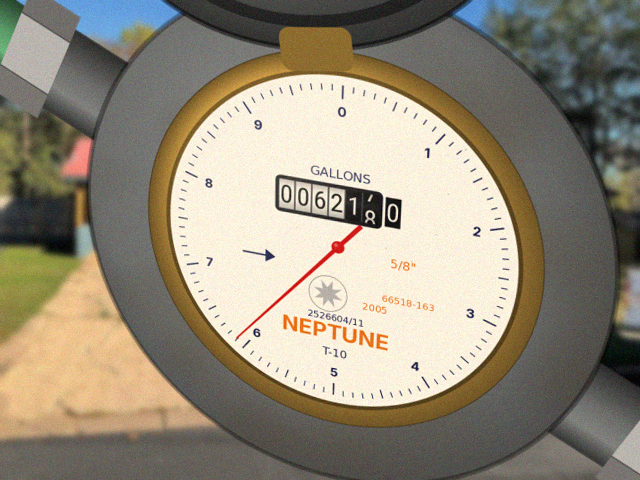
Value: 62176.1,gal
